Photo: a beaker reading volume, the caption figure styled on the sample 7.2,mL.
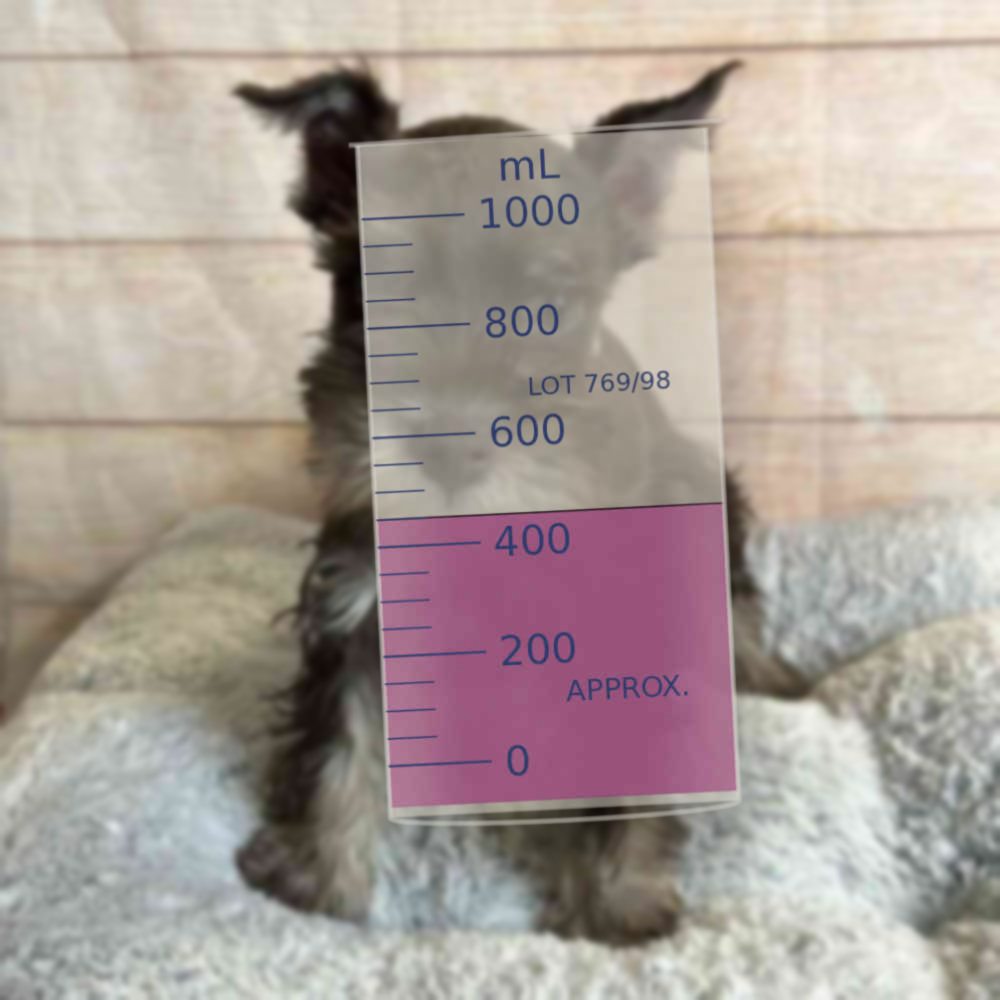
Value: 450,mL
